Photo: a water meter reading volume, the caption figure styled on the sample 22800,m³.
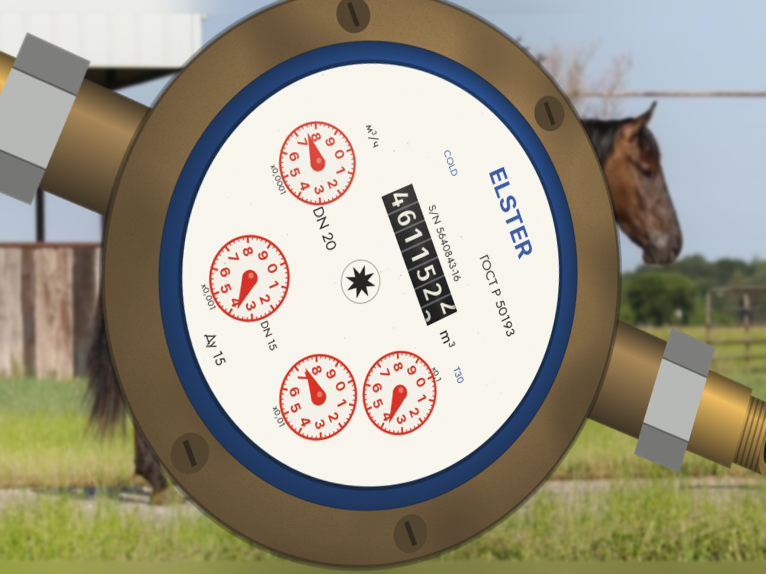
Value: 4611522.3737,m³
